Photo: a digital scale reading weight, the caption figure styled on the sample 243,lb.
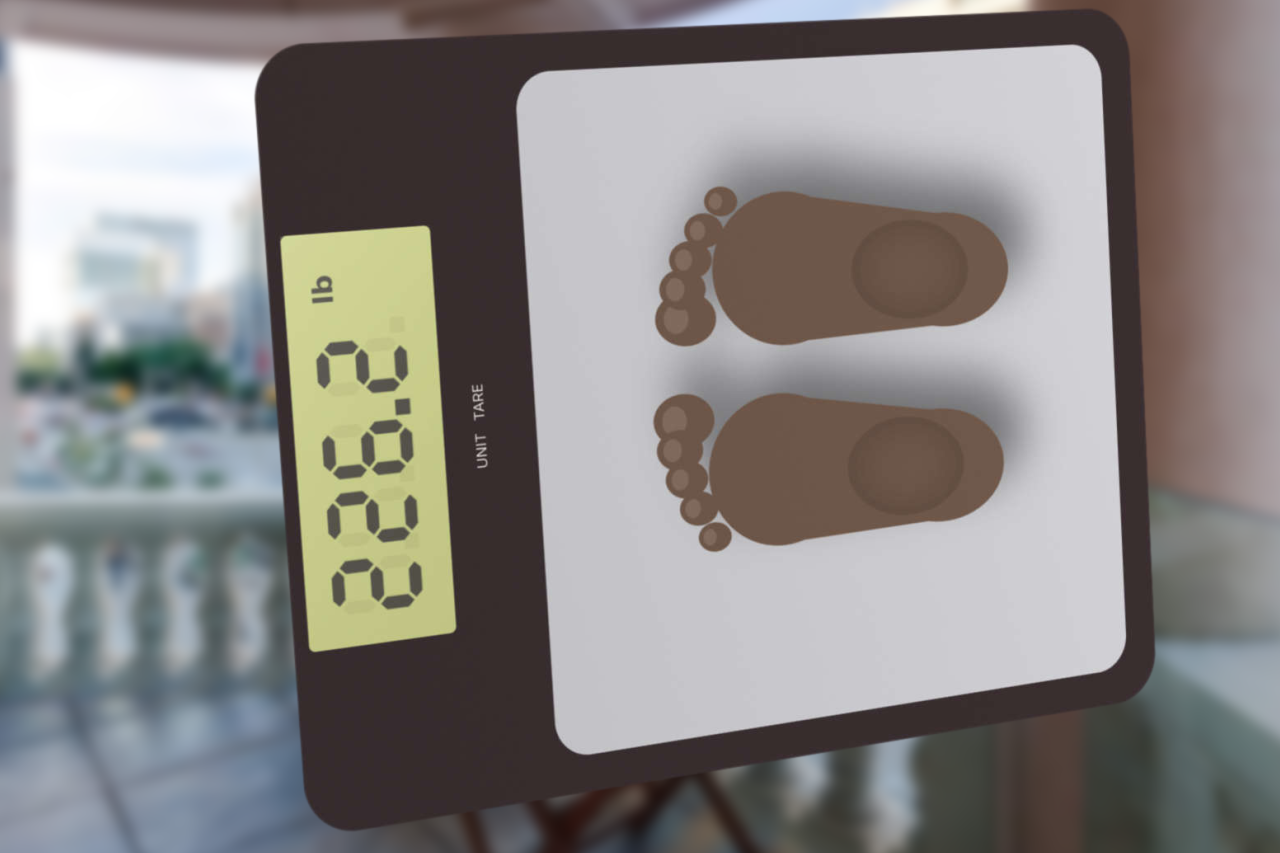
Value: 226.2,lb
